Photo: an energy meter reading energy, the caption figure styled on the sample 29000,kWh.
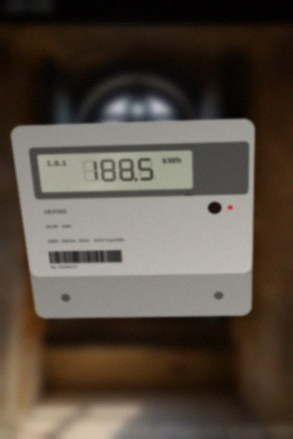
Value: 188.5,kWh
